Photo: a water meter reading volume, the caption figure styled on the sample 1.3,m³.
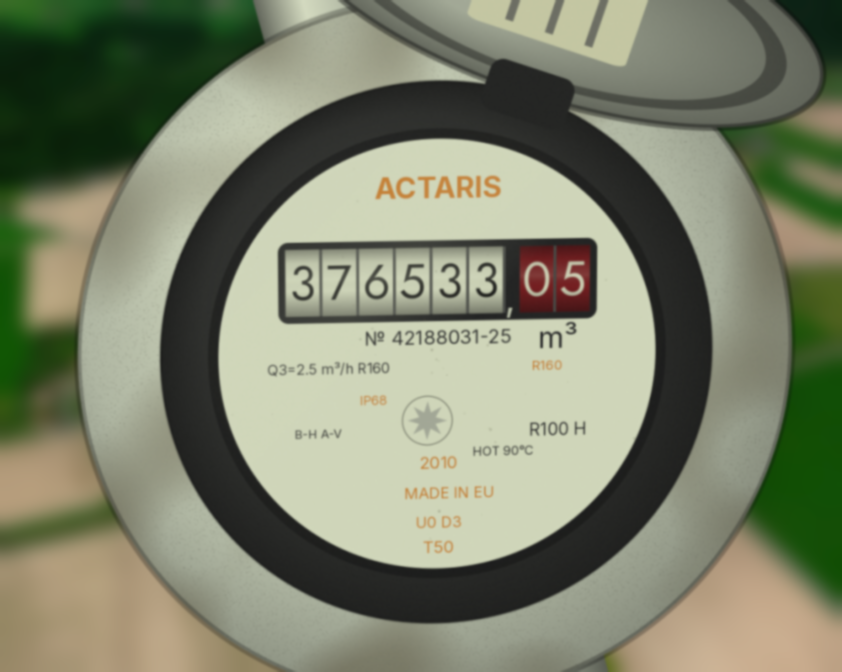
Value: 376533.05,m³
